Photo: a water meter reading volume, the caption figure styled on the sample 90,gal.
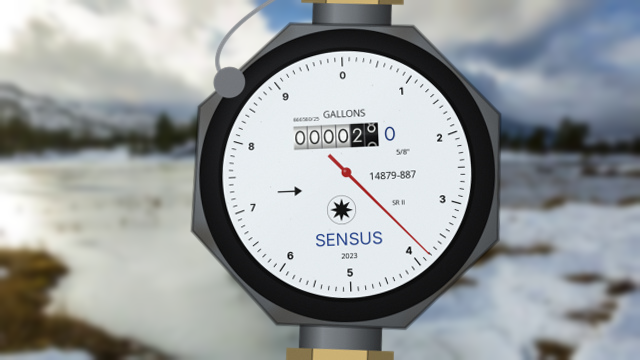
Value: 283.8,gal
